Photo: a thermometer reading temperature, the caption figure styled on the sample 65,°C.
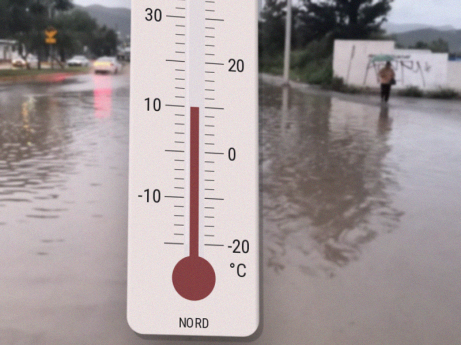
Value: 10,°C
